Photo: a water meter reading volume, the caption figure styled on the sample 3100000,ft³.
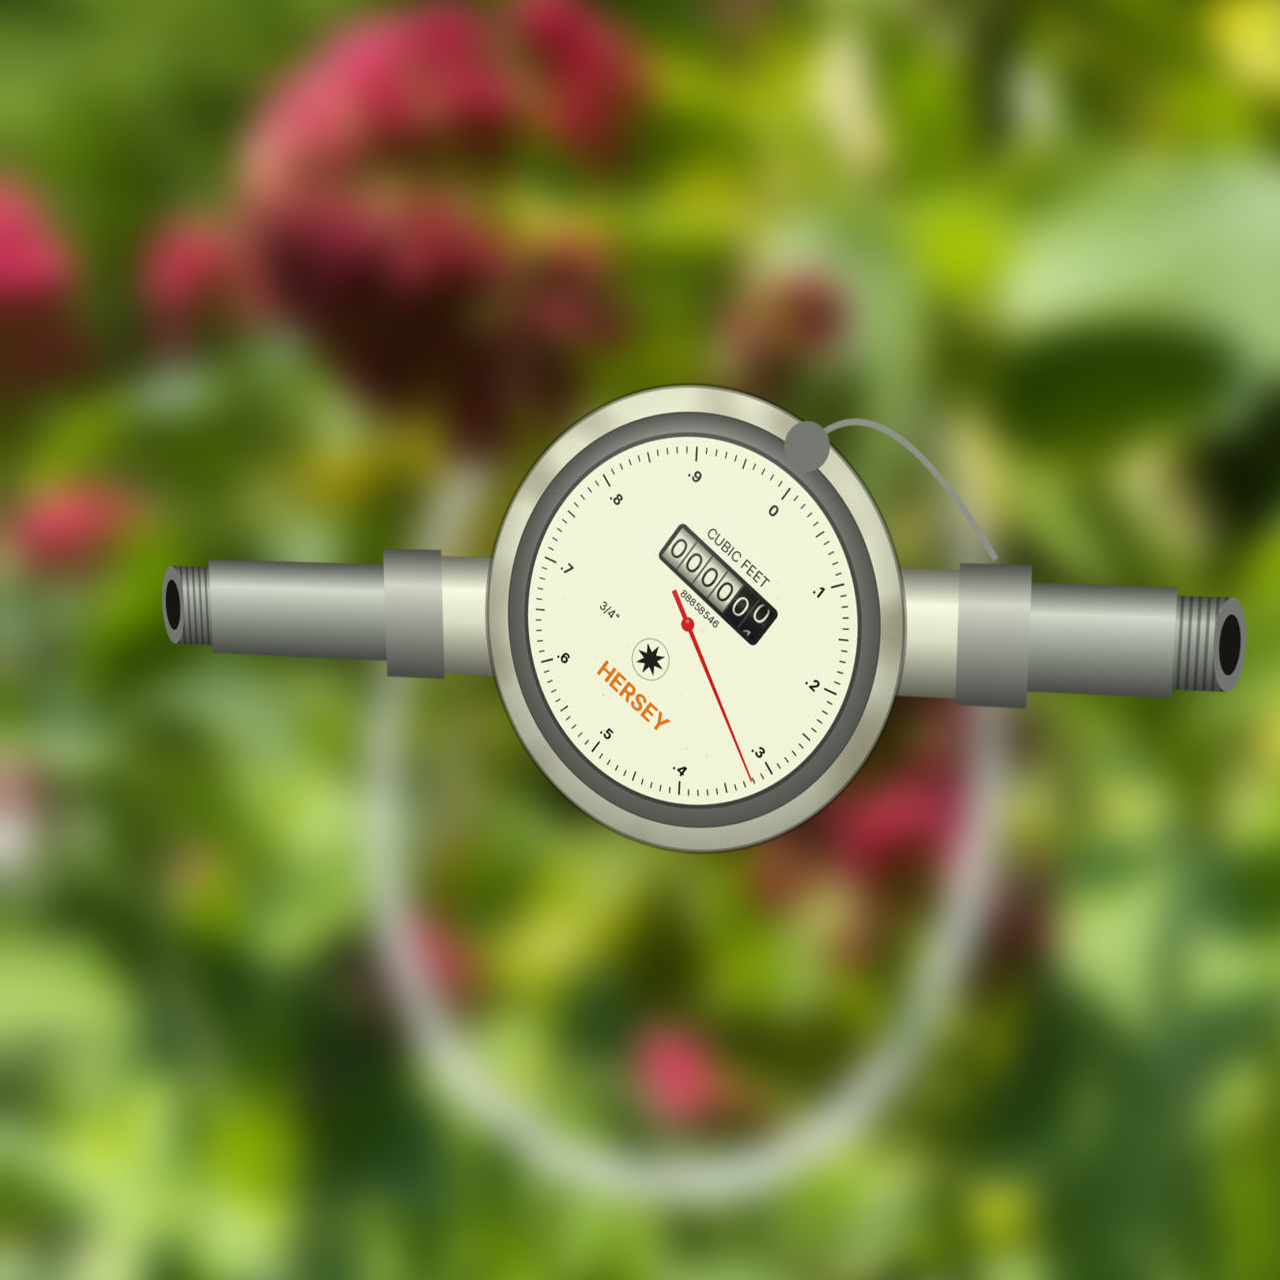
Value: 0.32,ft³
